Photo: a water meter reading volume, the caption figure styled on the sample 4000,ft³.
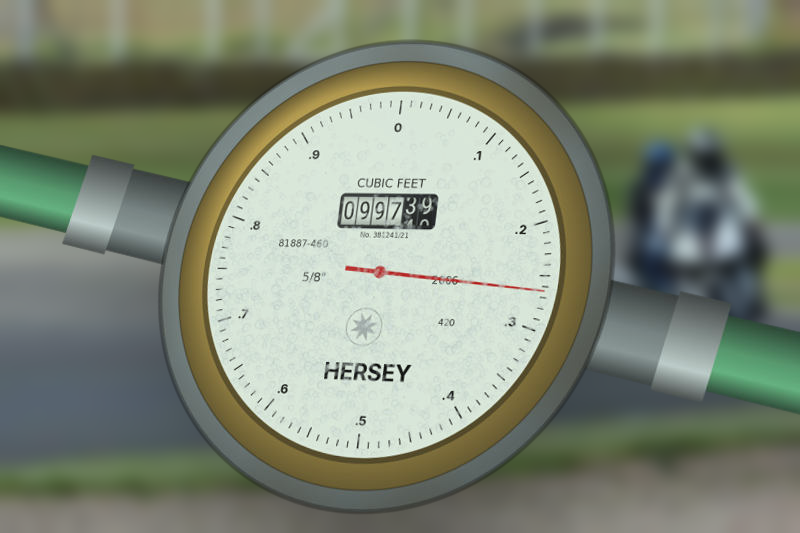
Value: 99739.26,ft³
